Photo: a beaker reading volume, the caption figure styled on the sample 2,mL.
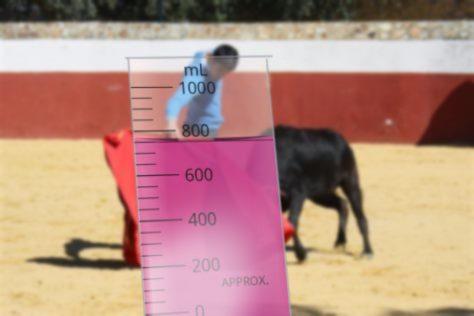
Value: 750,mL
